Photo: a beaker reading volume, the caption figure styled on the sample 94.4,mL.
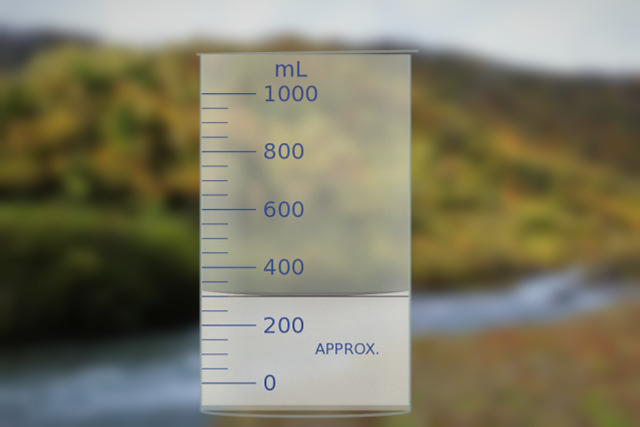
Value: 300,mL
